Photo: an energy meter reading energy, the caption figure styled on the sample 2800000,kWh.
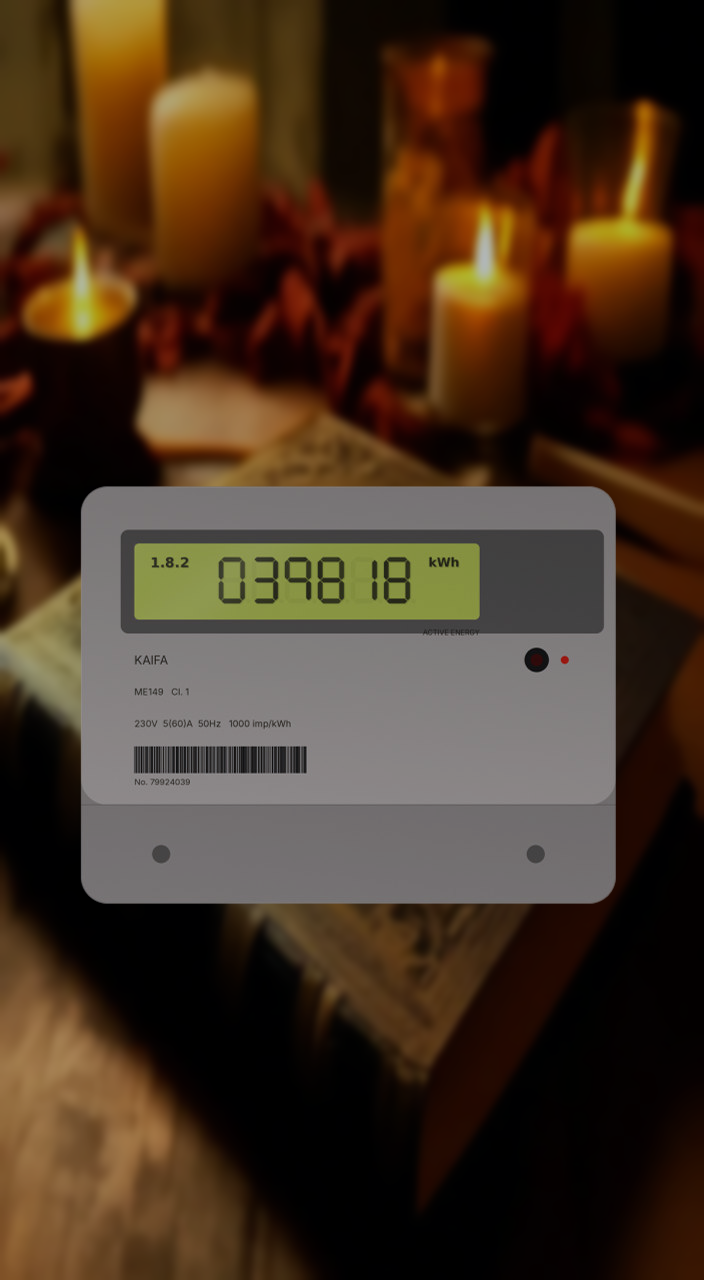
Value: 39818,kWh
